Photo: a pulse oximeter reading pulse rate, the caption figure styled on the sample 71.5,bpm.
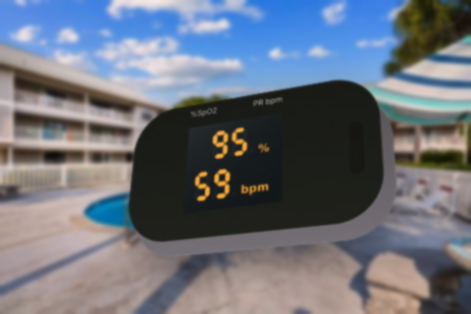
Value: 59,bpm
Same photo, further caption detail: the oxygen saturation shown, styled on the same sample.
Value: 95,%
